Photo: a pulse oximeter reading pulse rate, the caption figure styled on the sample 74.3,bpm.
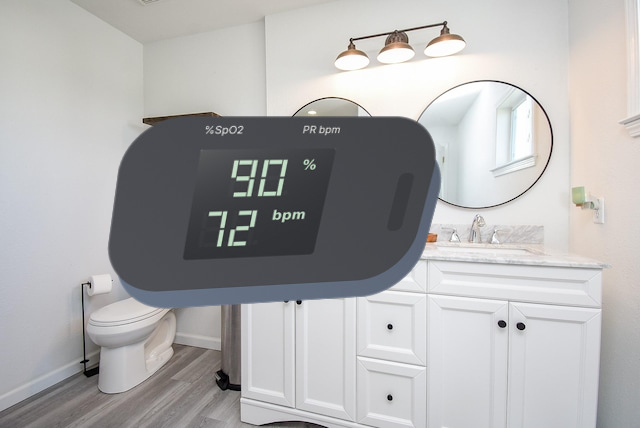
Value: 72,bpm
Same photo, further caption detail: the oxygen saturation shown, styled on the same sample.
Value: 90,%
